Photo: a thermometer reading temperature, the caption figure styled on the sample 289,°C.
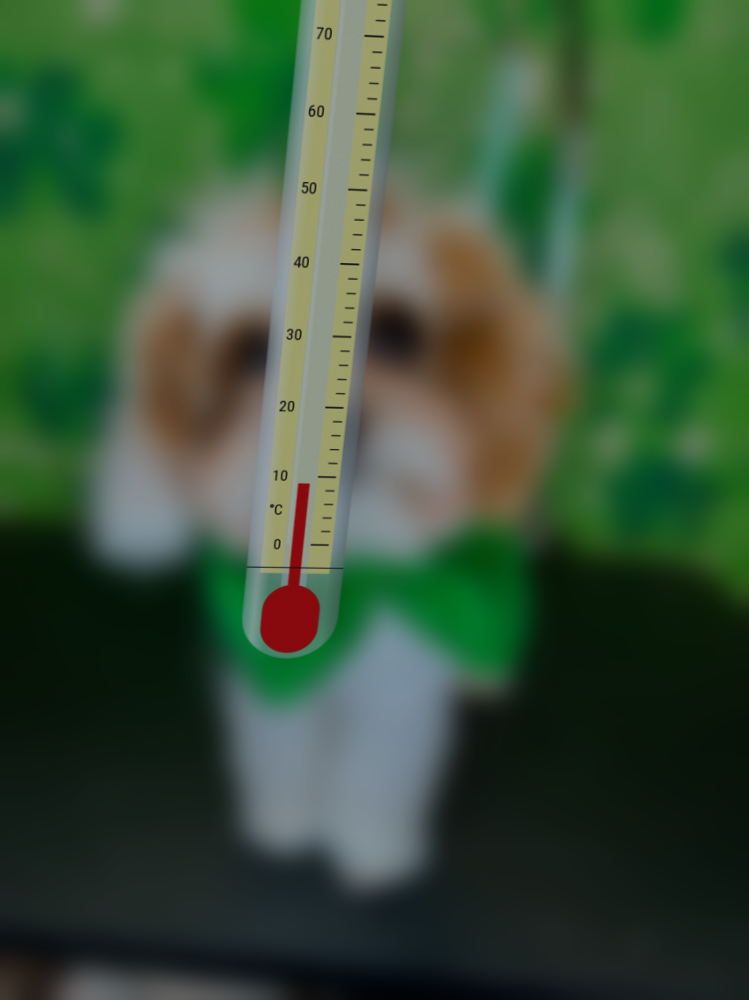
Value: 9,°C
